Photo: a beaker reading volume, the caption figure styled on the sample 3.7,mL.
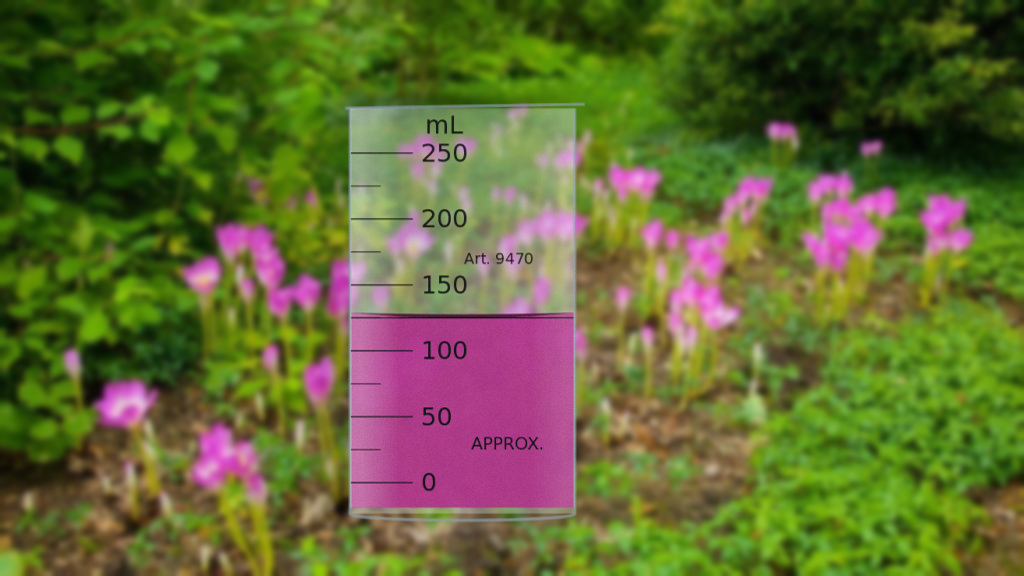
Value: 125,mL
